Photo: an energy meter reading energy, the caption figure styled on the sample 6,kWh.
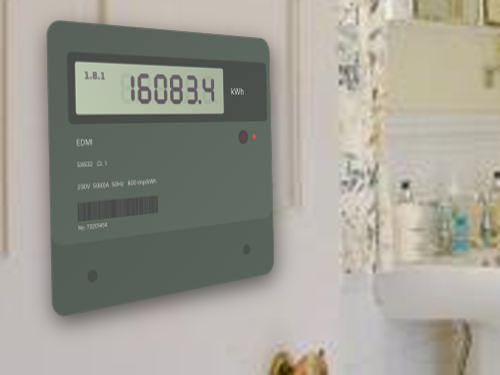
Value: 16083.4,kWh
